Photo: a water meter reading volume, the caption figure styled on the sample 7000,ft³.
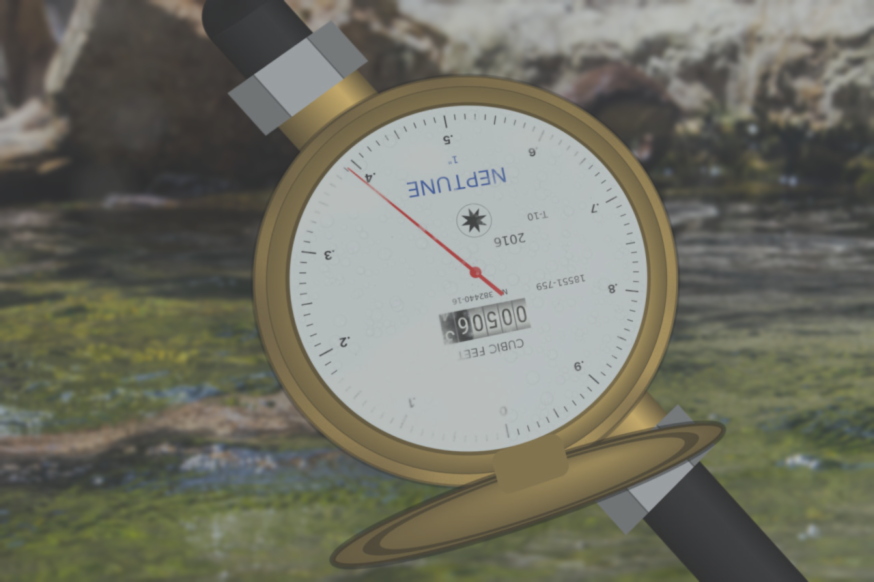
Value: 5063.39,ft³
